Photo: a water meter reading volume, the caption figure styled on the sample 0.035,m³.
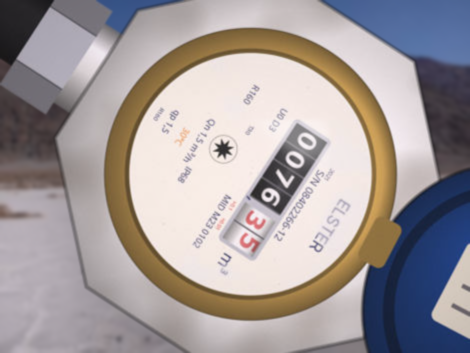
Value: 76.35,m³
